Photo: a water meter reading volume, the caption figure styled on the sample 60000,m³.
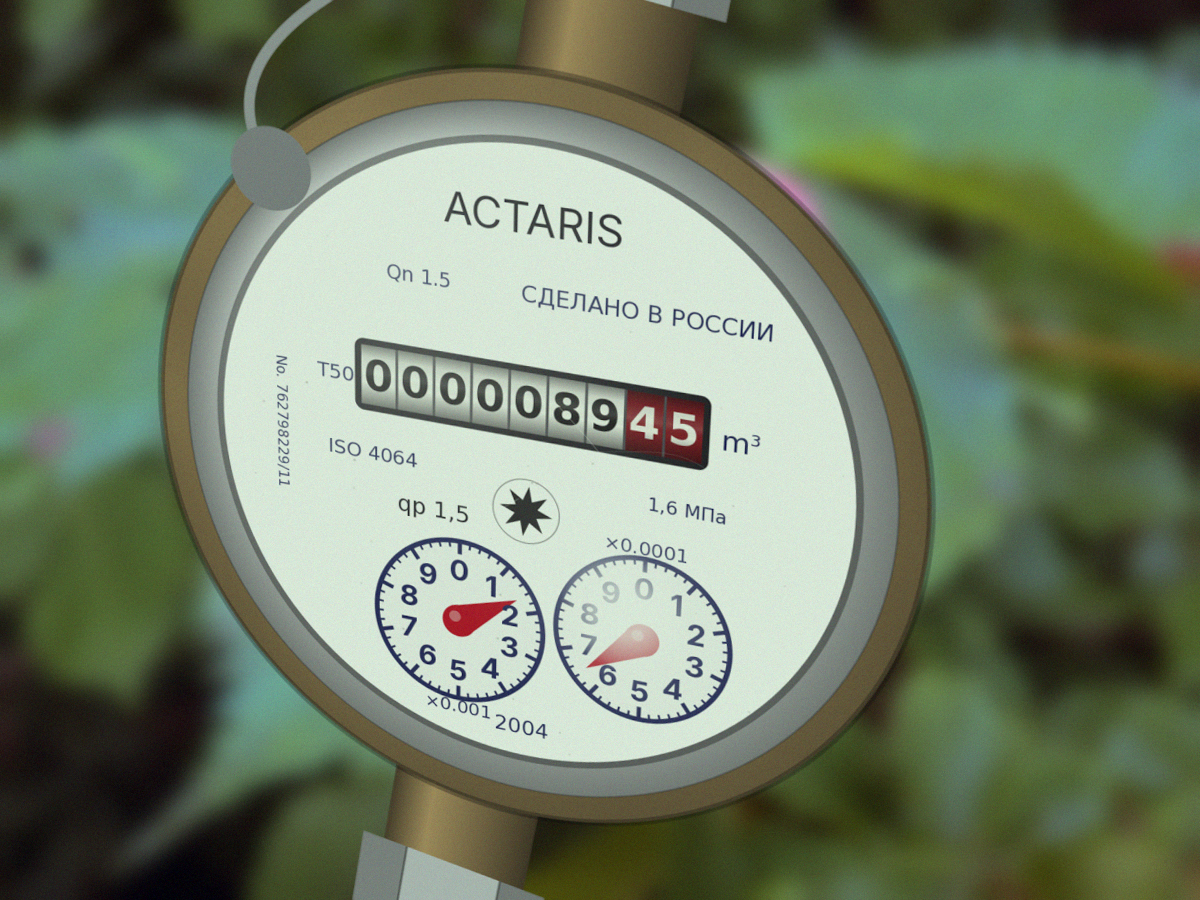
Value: 89.4516,m³
